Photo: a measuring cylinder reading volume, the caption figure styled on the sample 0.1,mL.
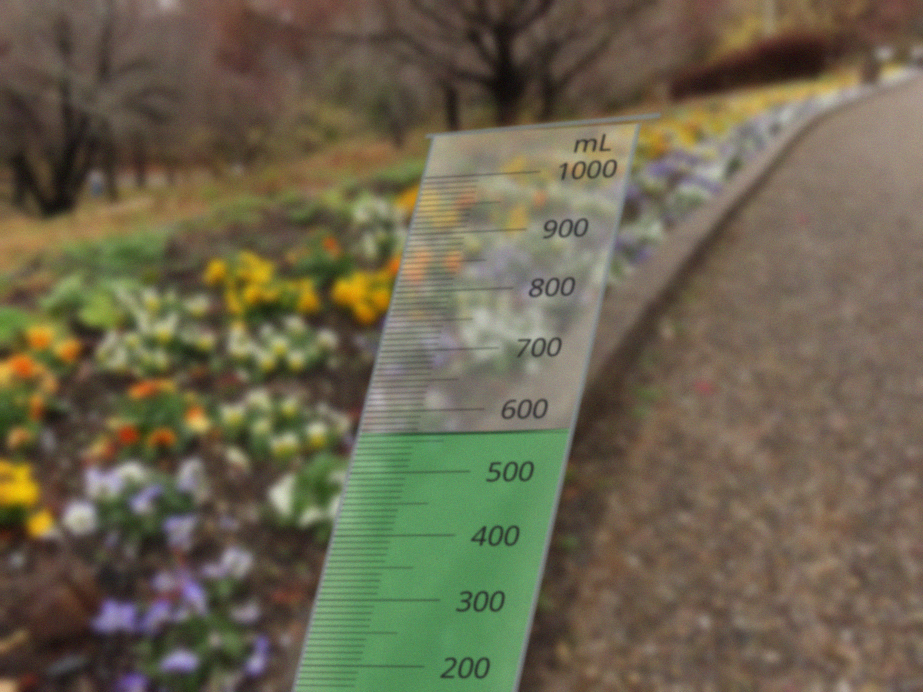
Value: 560,mL
